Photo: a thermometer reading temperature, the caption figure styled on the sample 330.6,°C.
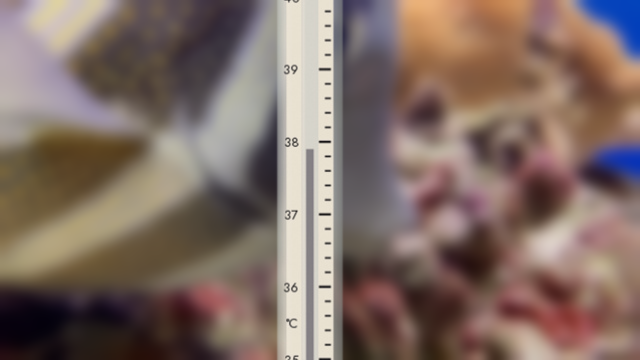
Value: 37.9,°C
